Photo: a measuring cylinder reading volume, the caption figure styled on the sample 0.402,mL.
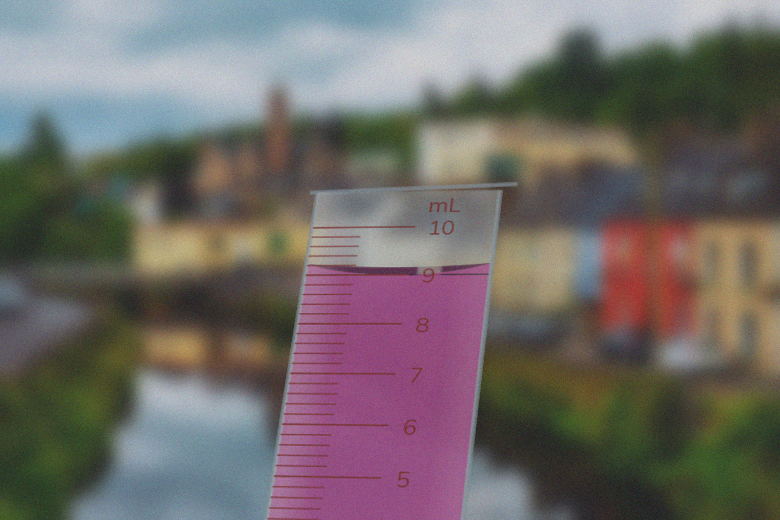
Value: 9,mL
